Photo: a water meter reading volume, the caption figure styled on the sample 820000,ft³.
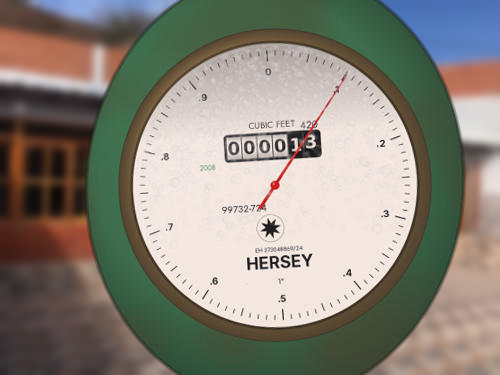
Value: 13.10,ft³
